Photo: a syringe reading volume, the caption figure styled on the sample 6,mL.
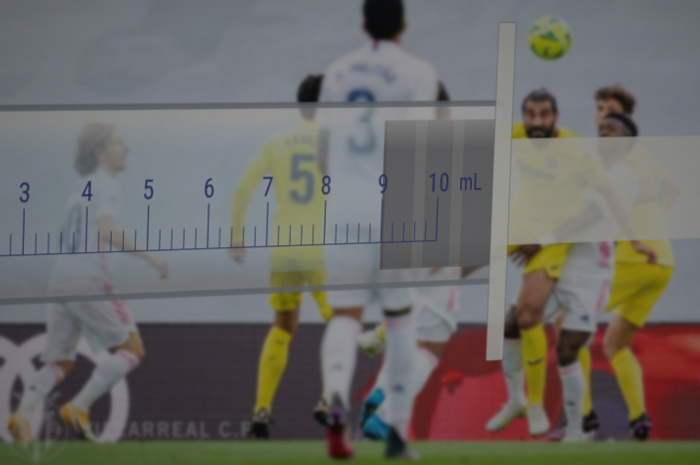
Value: 9,mL
